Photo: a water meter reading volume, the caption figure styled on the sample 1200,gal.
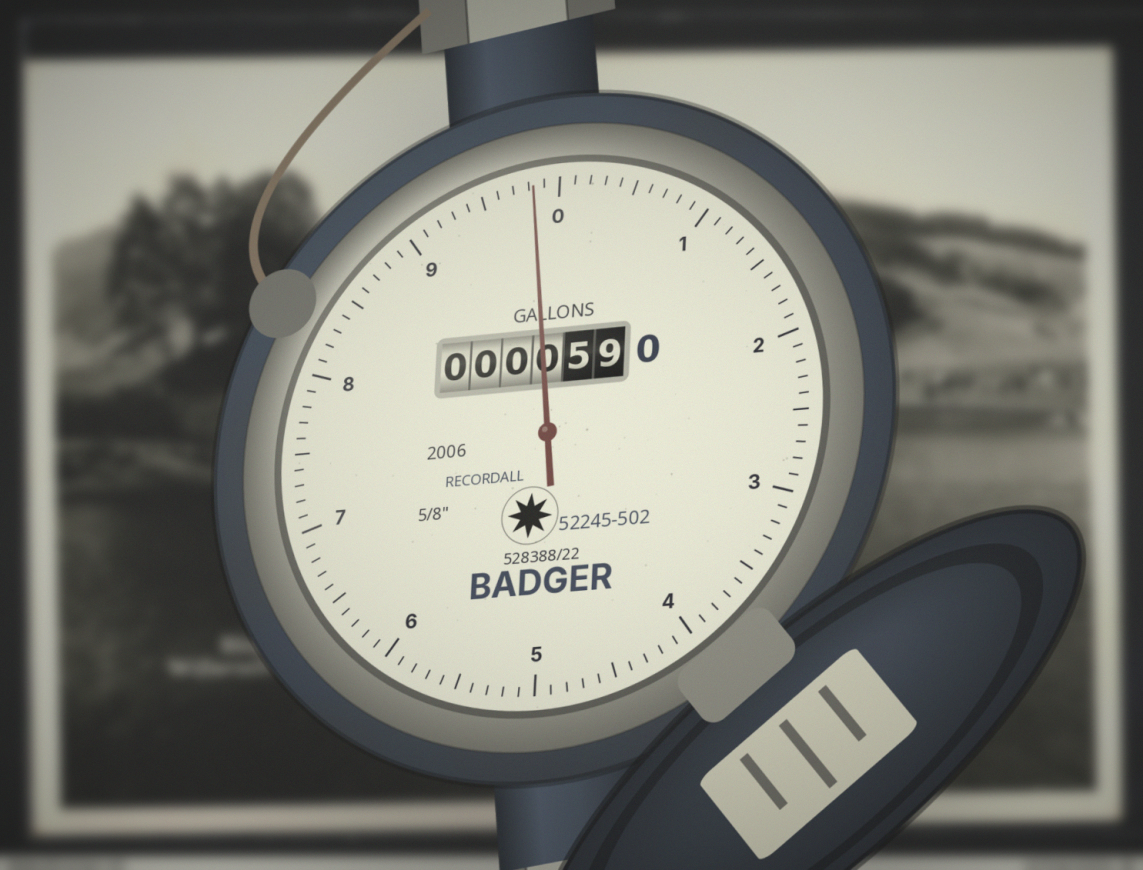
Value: 589.8,gal
